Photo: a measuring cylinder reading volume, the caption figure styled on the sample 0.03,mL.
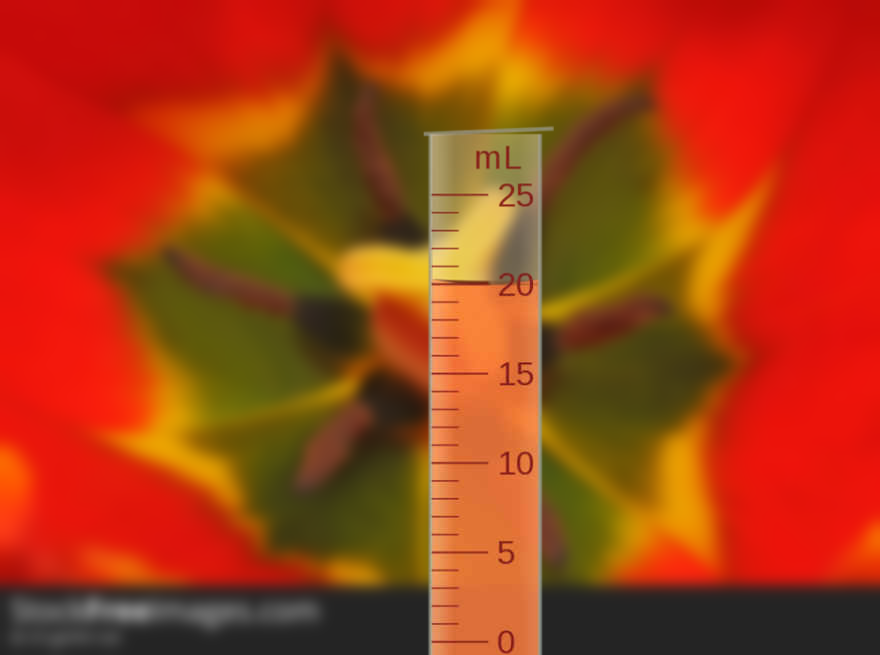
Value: 20,mL
